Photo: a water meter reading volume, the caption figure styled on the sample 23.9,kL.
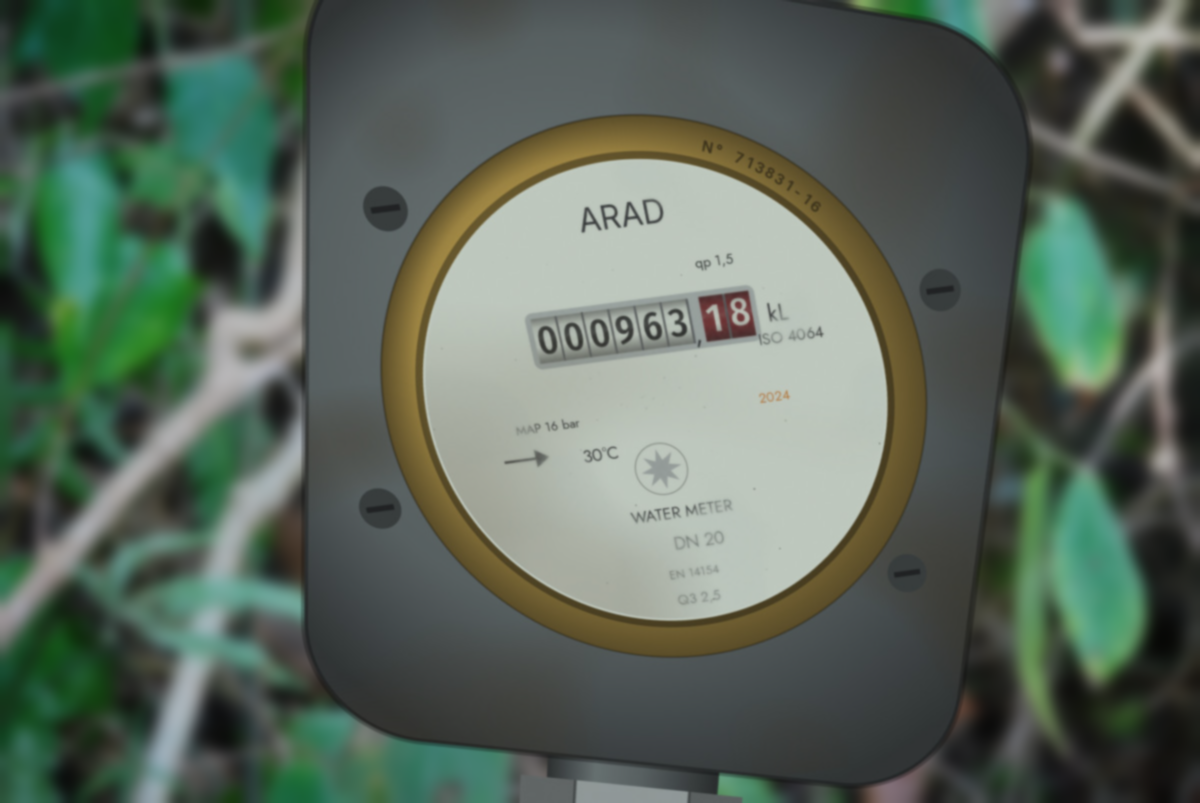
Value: 963.18,kL
